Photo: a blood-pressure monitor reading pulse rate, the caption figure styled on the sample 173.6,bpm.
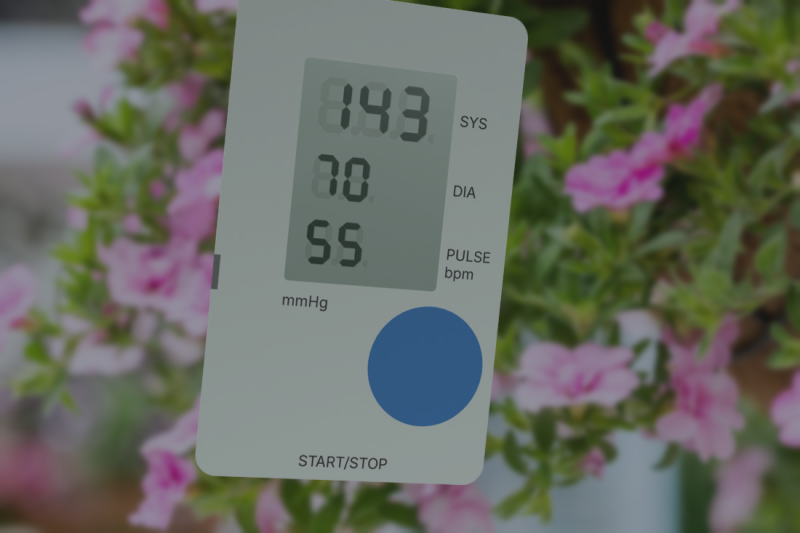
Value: 55,bpm
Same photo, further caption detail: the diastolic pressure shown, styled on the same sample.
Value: 70,mmHg
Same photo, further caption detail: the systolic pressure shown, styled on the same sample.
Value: 143,mmHg
